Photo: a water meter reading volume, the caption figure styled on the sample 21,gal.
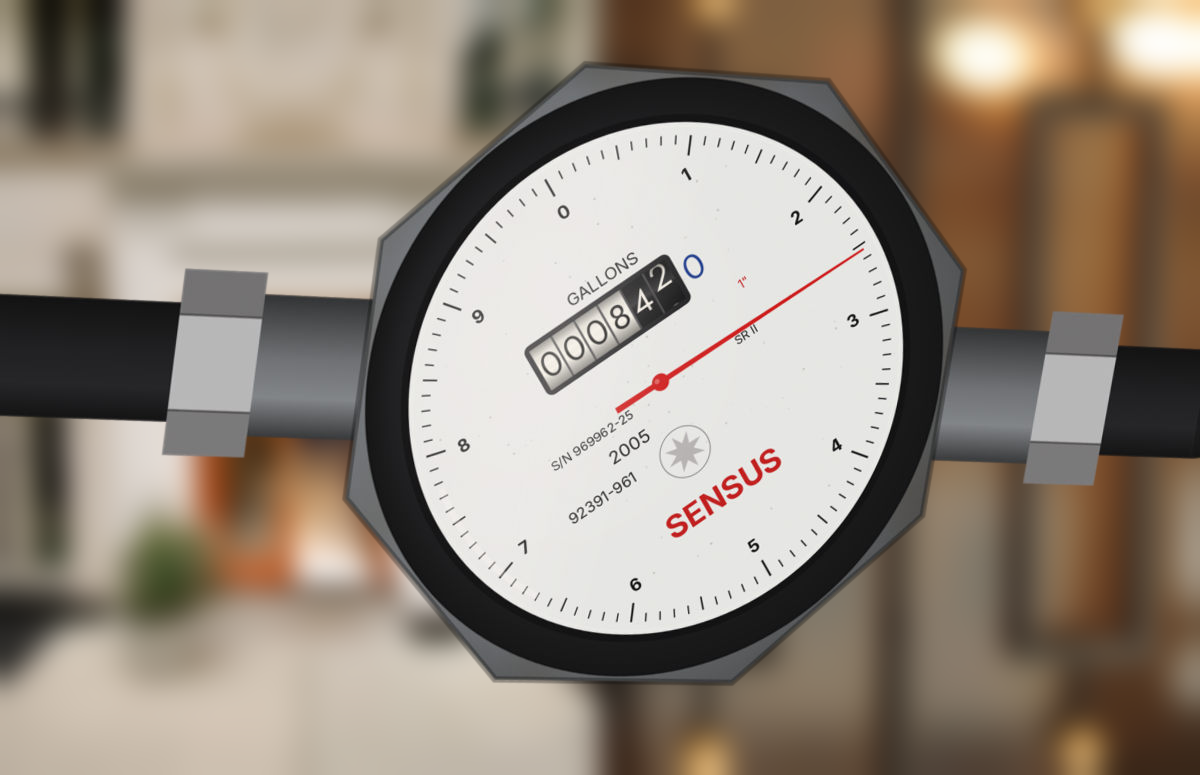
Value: 8422.5,gal
